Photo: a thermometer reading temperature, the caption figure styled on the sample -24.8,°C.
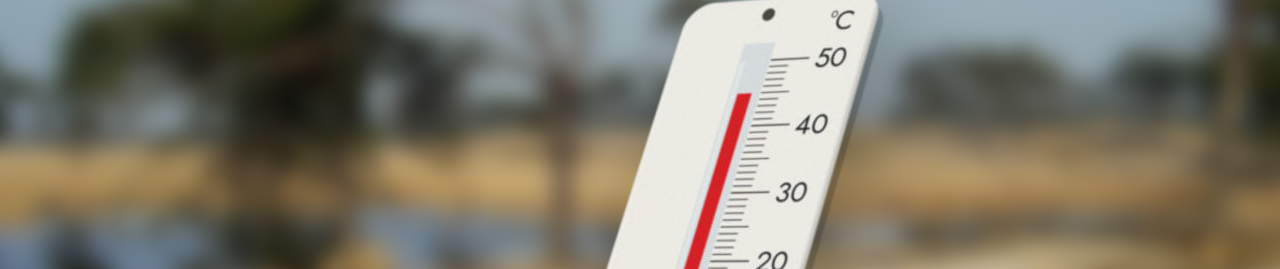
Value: 45,°C
